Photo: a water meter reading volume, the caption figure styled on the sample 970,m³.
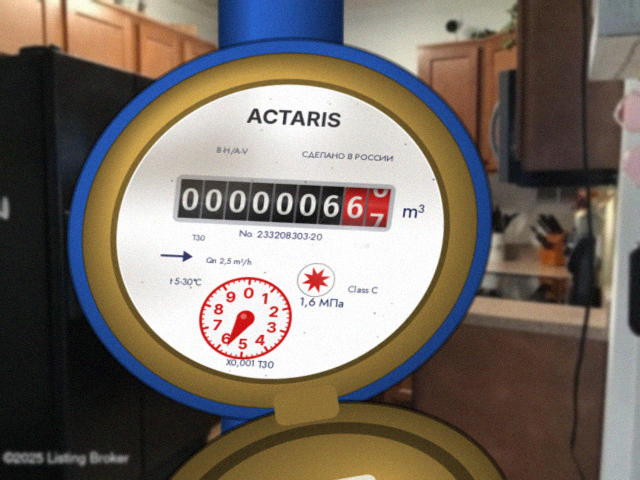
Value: 6.665,m³
